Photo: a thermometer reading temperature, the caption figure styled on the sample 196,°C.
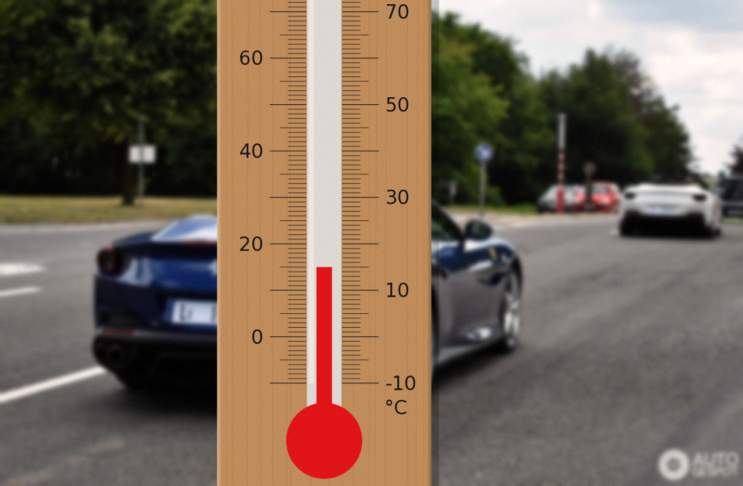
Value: 15,°C
